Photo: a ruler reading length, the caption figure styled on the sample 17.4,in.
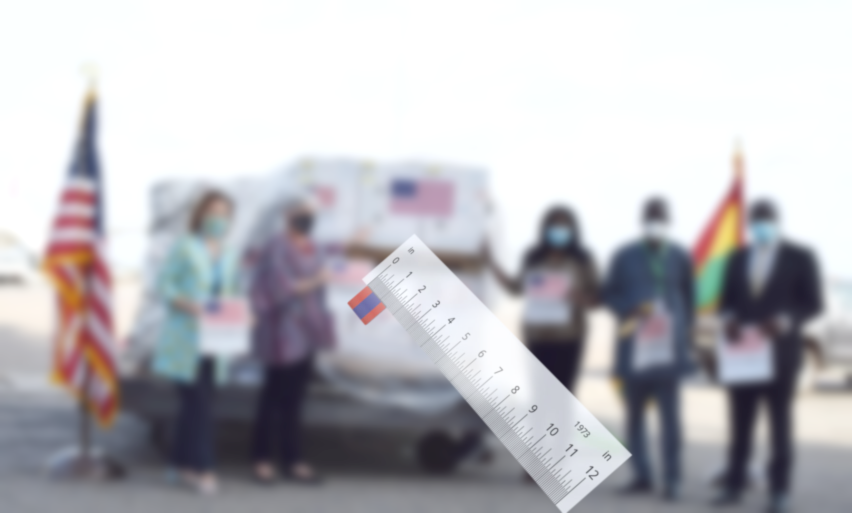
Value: 1.5,in
